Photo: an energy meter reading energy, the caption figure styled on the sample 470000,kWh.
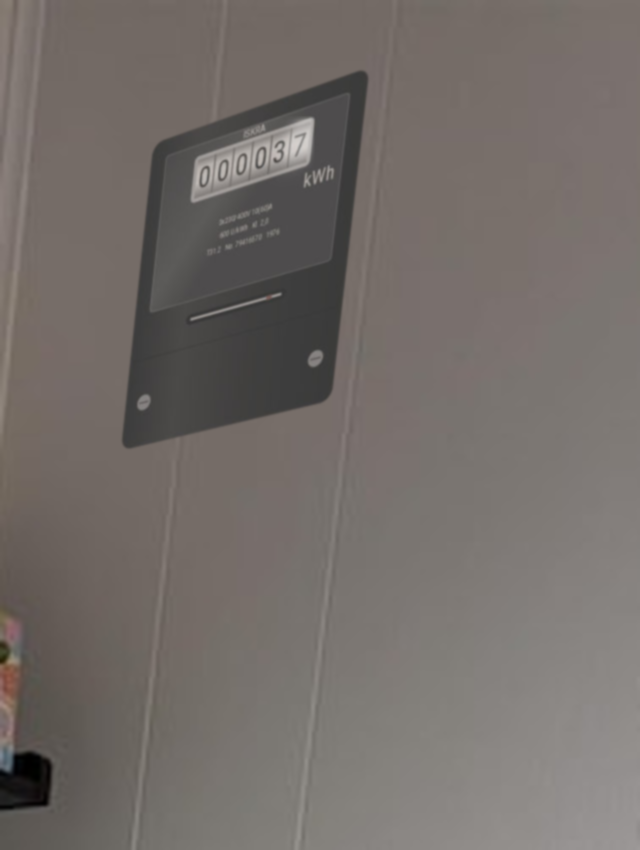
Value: 37,kWh
